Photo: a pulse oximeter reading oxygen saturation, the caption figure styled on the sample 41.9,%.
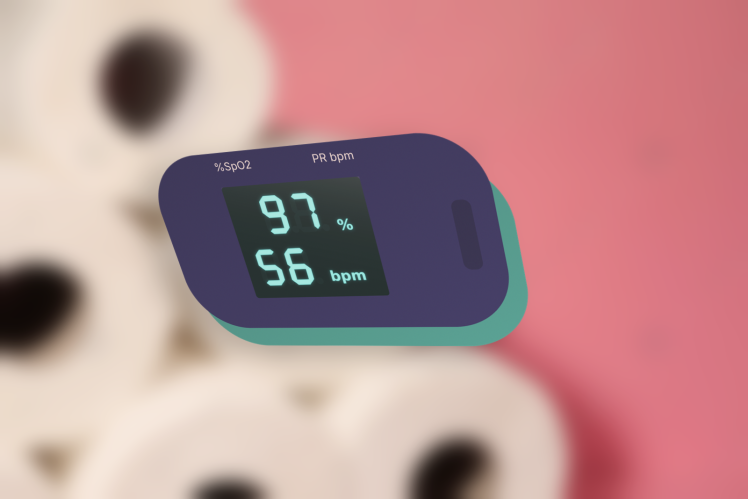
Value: 97,%
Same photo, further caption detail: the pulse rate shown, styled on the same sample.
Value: 56,bpm
